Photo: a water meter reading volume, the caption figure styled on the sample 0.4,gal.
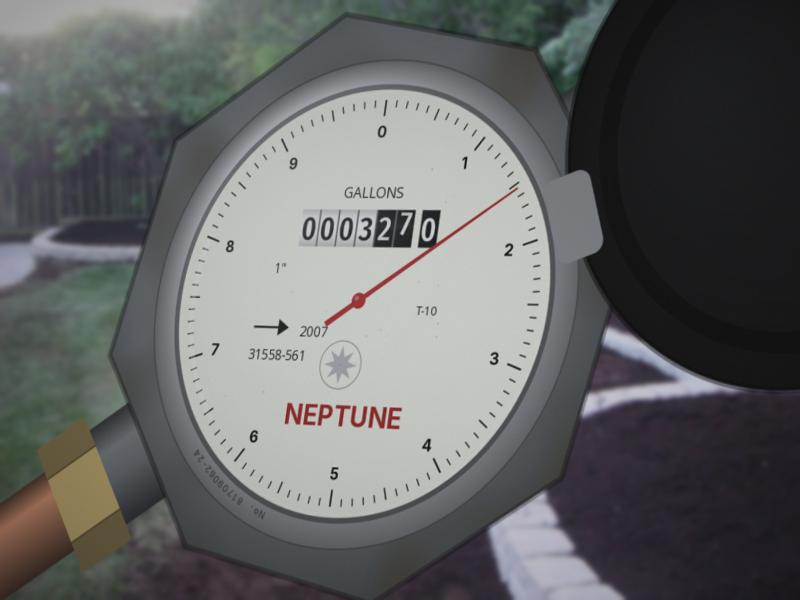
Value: 3271.5,gal
